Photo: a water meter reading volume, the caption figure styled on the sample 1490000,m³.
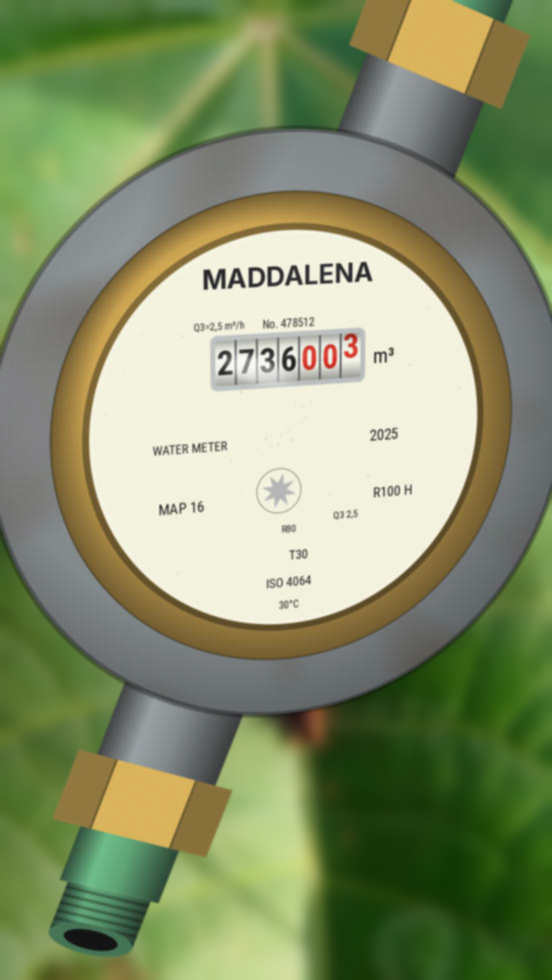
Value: 2736.003,m³
